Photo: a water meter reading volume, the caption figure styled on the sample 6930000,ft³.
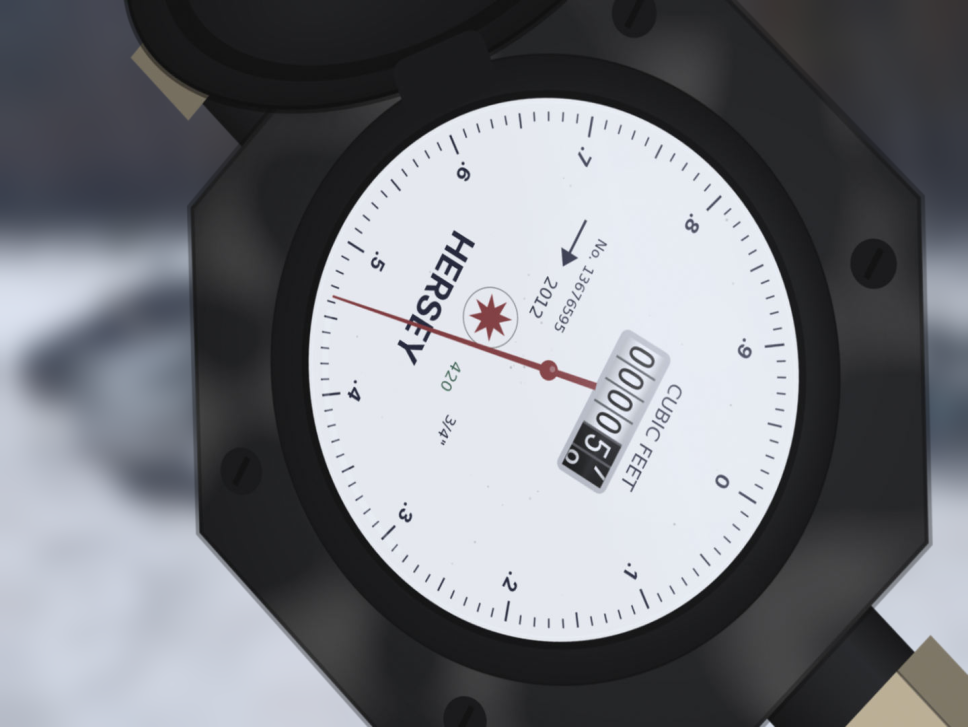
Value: 57.46,ft³
